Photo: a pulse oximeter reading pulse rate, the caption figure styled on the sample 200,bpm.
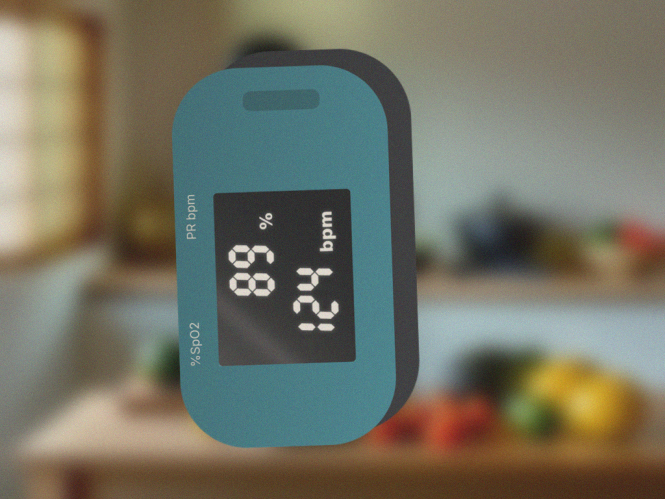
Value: 124,bpm
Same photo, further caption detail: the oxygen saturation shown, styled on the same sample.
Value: 89,%
